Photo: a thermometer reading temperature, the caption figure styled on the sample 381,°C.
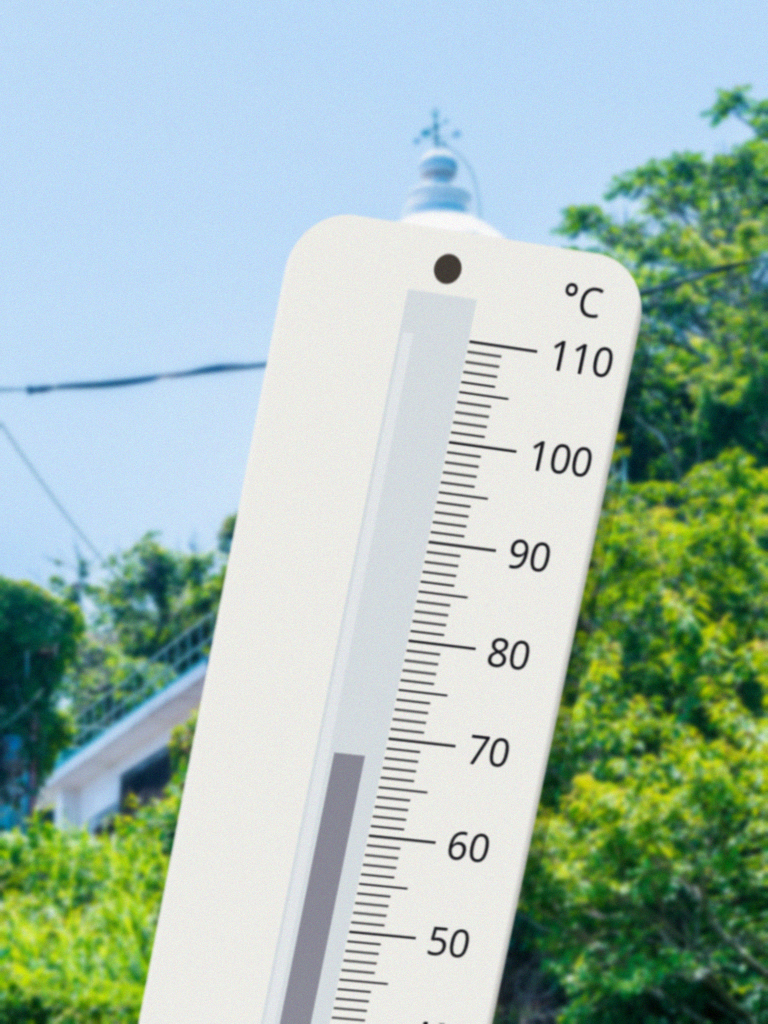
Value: 68,°C
